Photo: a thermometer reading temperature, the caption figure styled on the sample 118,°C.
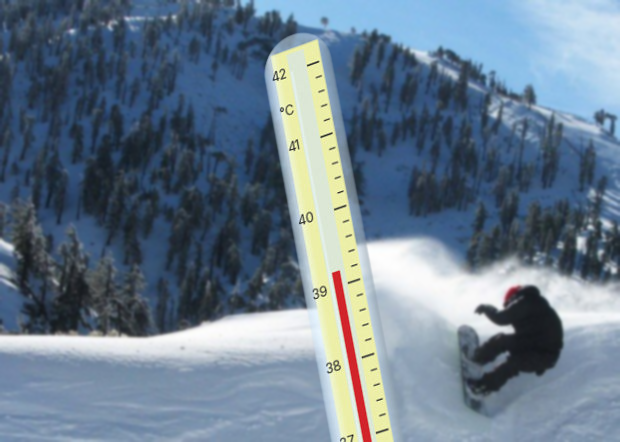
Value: 39.2,°C
